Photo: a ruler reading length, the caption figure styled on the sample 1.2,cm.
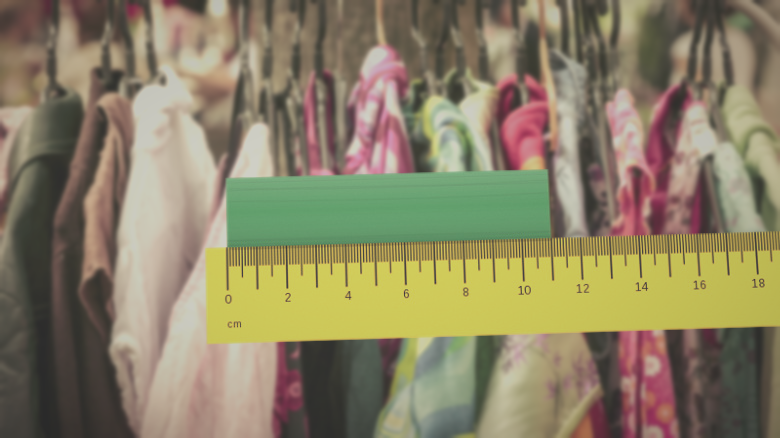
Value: 11,cm
